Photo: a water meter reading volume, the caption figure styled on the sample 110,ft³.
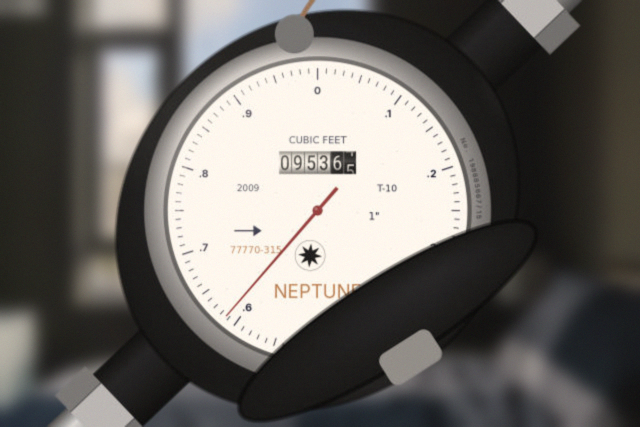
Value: 95364.61,ft³
